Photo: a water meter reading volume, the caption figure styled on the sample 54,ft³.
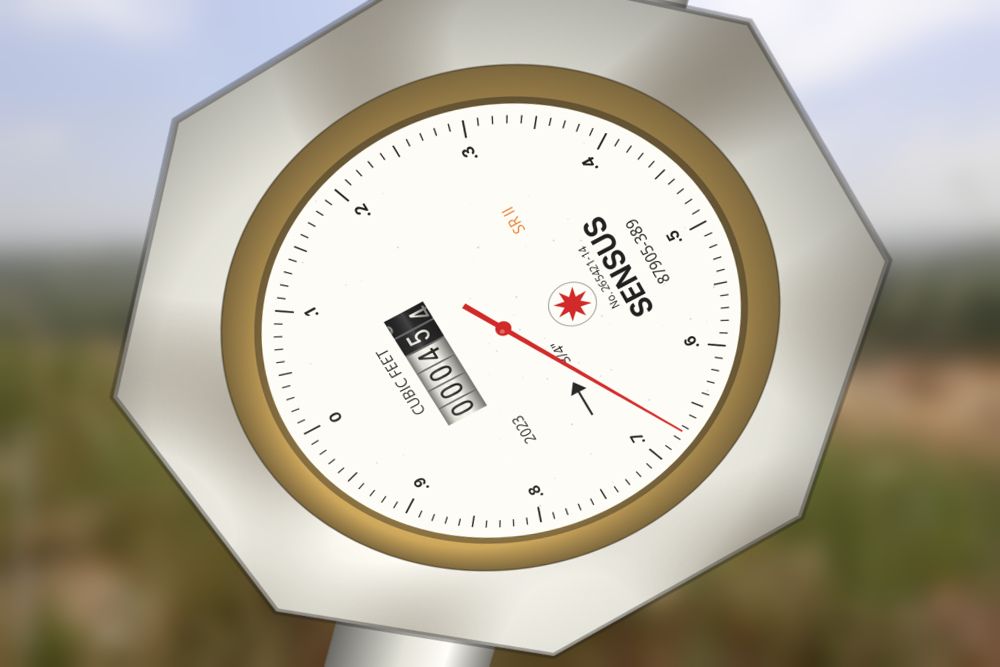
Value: 453.67,ft³
